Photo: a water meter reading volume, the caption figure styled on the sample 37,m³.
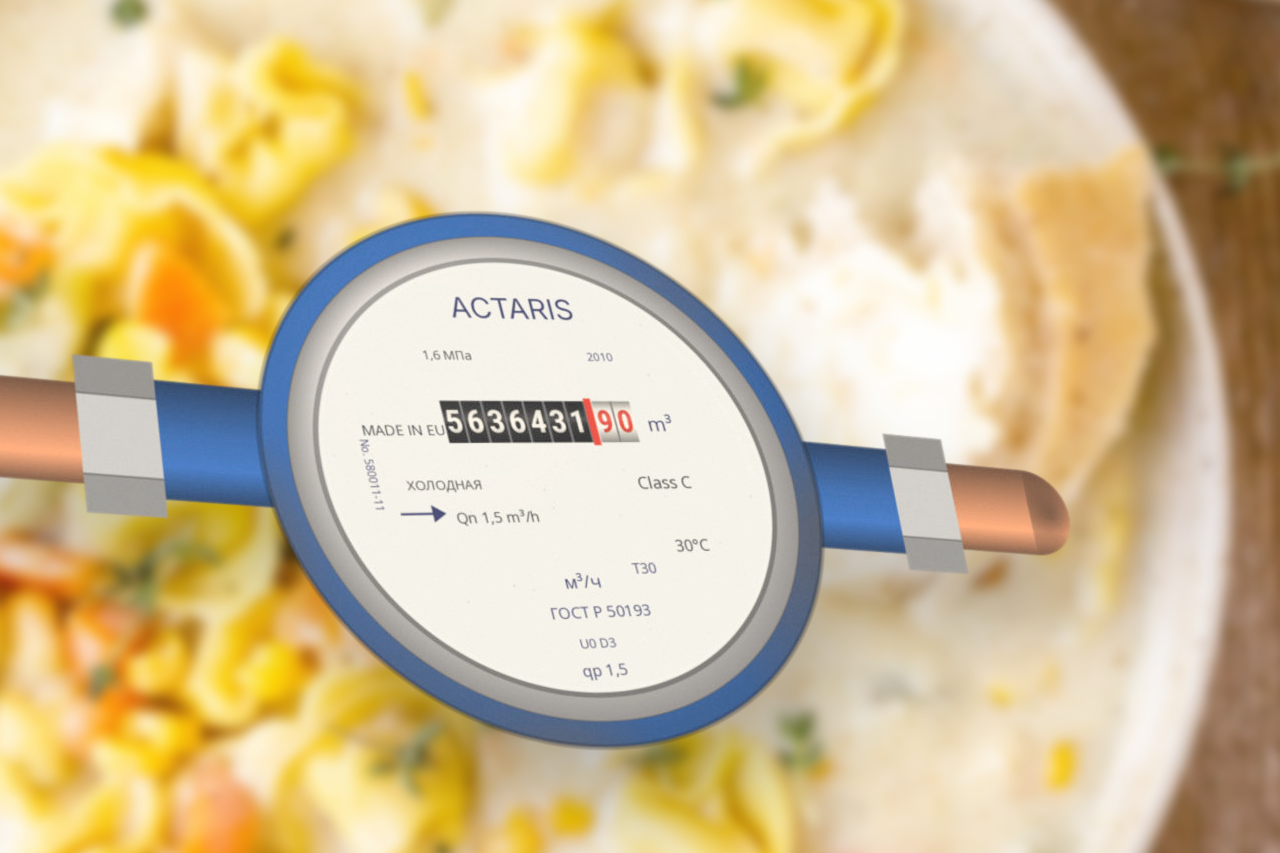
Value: 5636431.90,m³
